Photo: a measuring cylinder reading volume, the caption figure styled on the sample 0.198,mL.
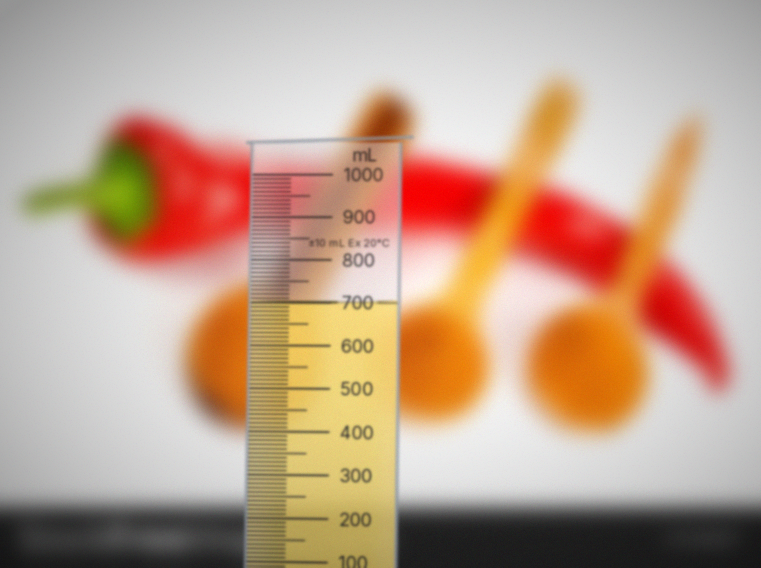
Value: 700,mL
